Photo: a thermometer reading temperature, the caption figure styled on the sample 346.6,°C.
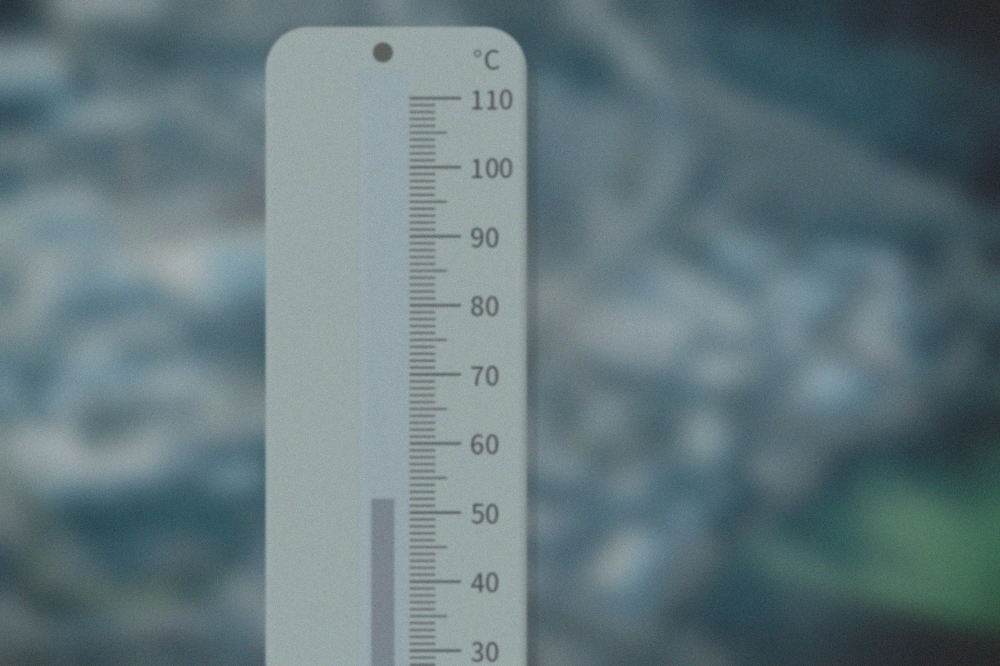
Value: 52,°C
